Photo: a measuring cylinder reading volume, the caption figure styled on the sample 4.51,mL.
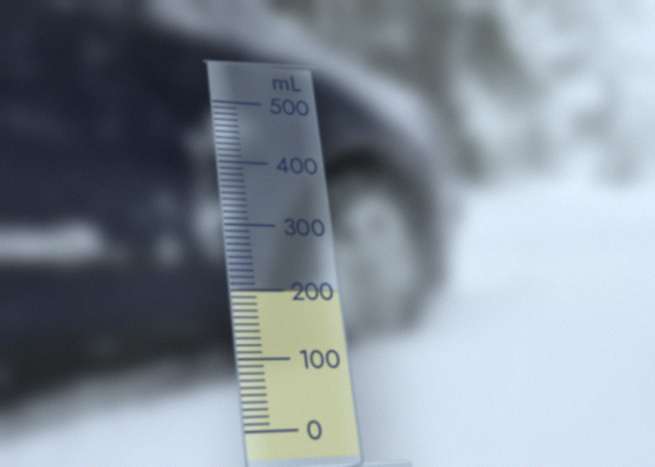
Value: 200,mL
